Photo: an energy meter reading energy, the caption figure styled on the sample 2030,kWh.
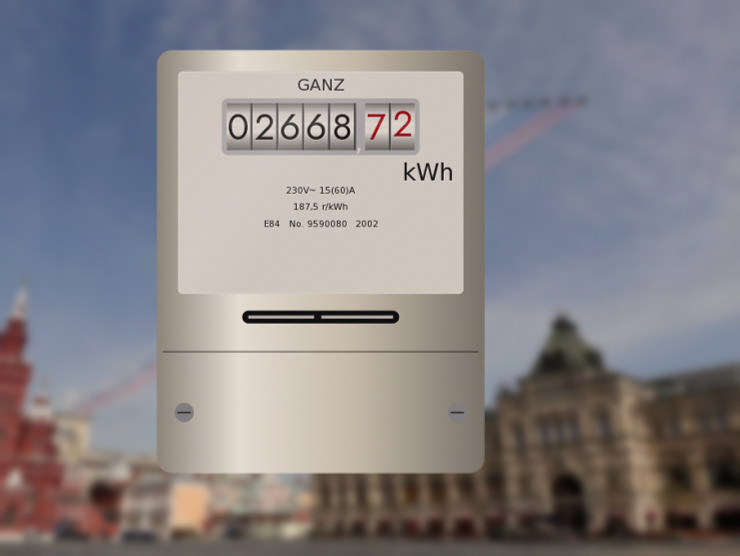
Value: 2668.72,kWh
